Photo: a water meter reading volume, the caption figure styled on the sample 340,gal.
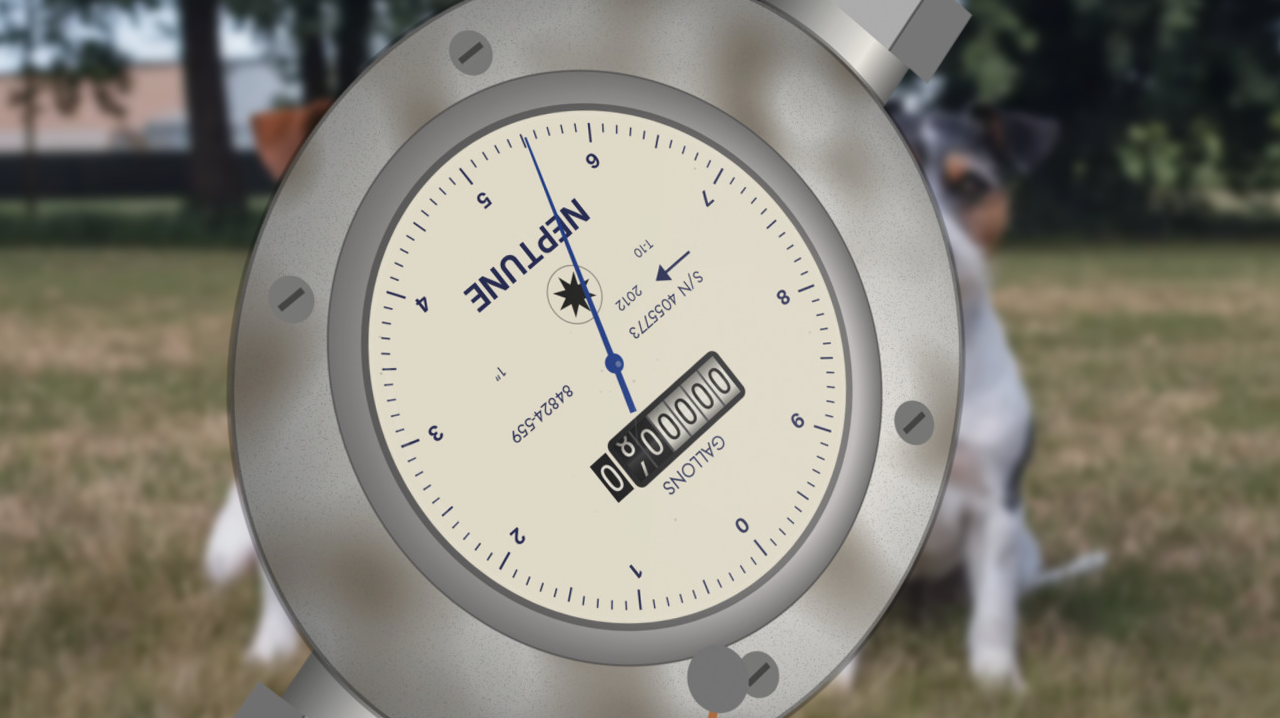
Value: 75.5,gal
